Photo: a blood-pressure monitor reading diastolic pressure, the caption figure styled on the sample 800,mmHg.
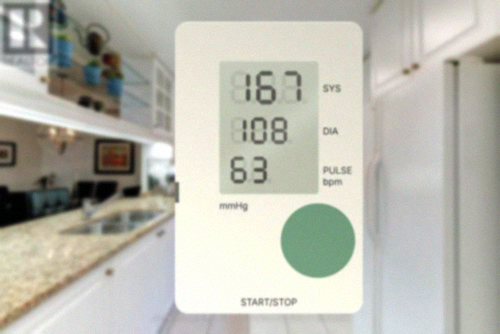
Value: 108,mmHg
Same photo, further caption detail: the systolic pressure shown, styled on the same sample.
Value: 167,mmHg
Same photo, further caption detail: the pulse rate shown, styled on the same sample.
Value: 63,bpm
